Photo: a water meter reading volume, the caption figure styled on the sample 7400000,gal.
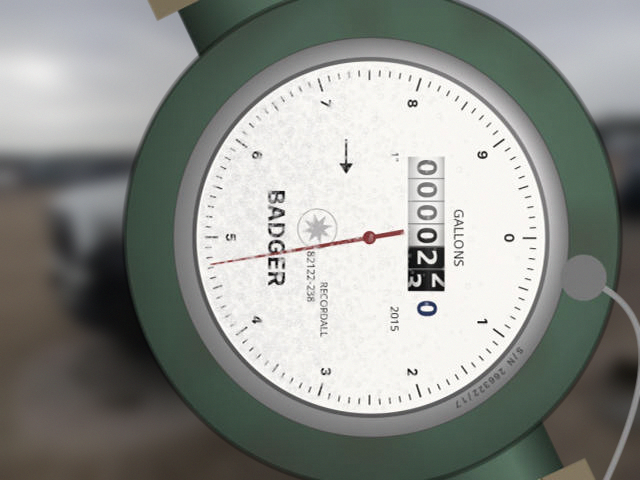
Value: 224.7,gal
